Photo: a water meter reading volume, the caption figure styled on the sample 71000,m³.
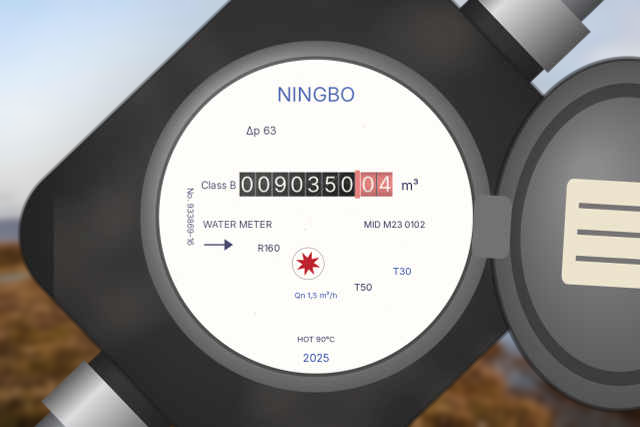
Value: 90350.04,m³
